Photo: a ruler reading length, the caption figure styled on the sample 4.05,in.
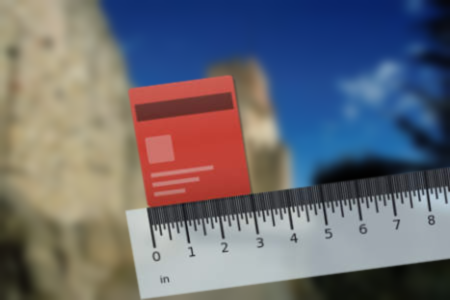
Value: 3,in
